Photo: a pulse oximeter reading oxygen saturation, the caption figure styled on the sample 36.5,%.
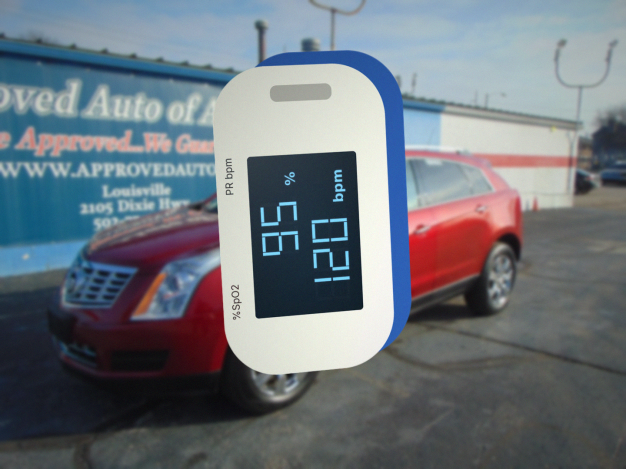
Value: 95,%
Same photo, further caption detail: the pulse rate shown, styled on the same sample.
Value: 120,bpm
